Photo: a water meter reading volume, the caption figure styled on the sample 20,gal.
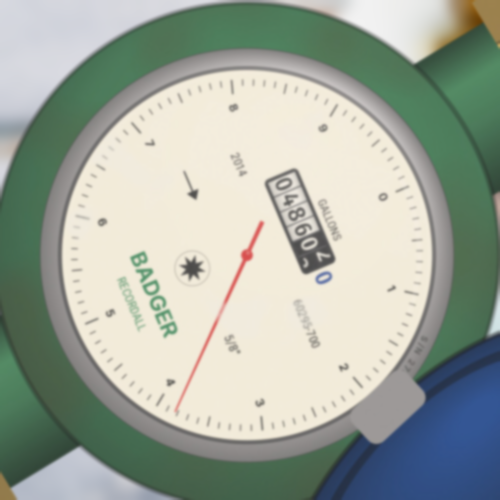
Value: 486023.8,gal
